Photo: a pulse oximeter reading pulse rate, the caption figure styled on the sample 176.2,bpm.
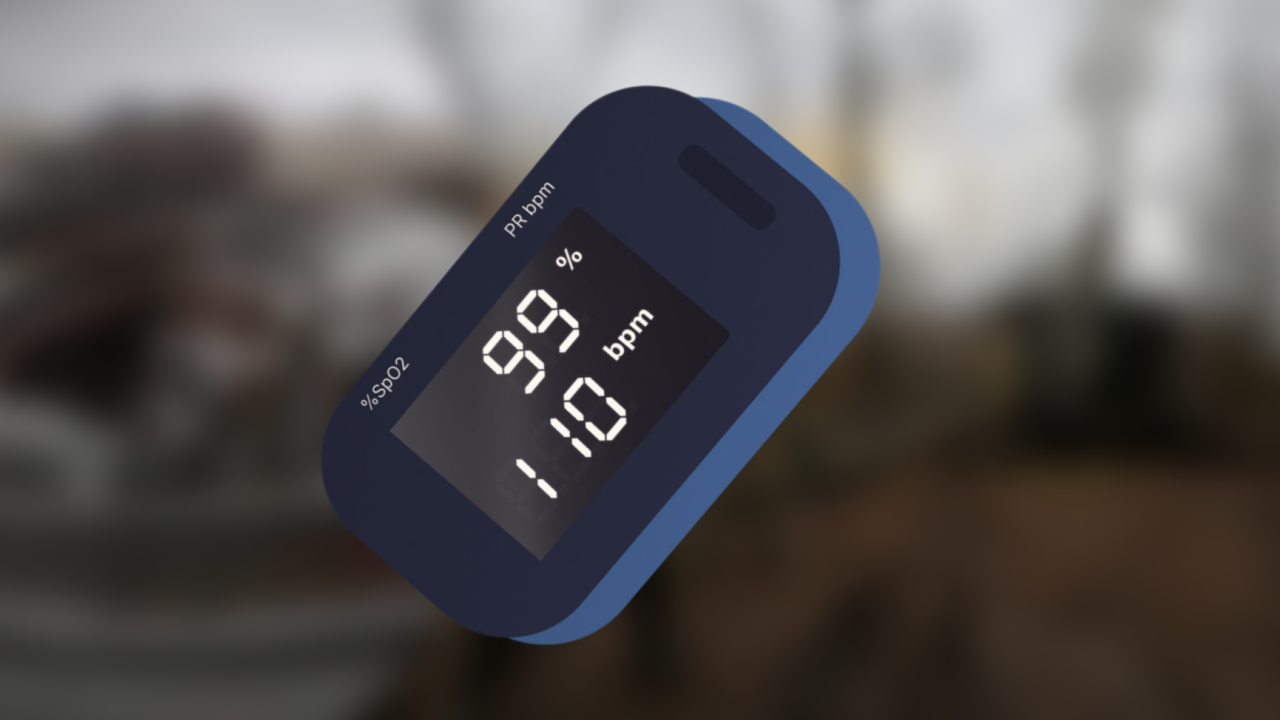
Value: 110,bpm
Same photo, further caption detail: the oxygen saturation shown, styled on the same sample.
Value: 99,%
